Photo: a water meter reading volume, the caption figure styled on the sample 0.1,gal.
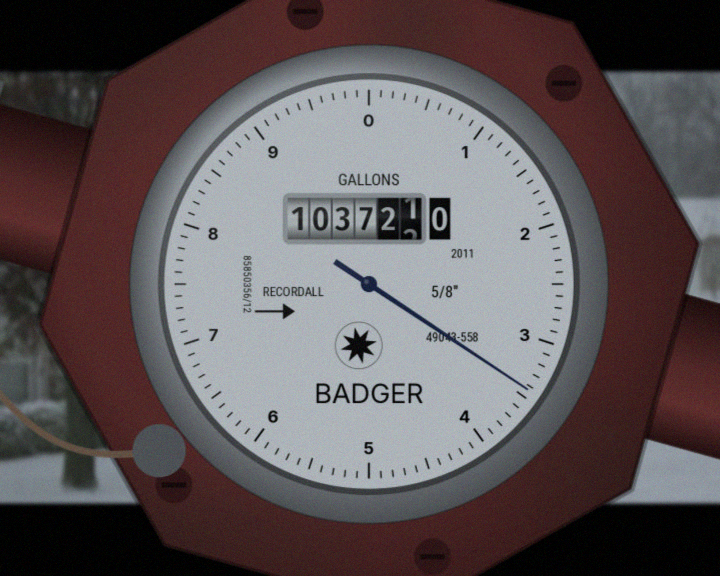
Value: 1037213.4,gal
